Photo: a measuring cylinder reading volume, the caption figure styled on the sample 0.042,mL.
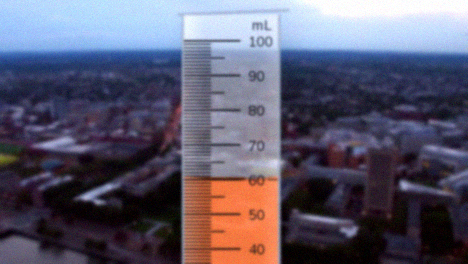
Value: 60,mL
